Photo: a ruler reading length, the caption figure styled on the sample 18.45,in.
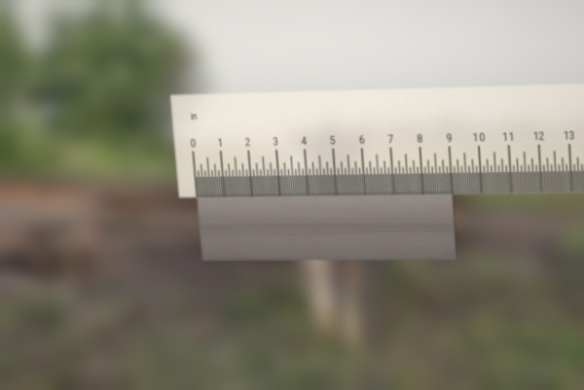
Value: 9,in
